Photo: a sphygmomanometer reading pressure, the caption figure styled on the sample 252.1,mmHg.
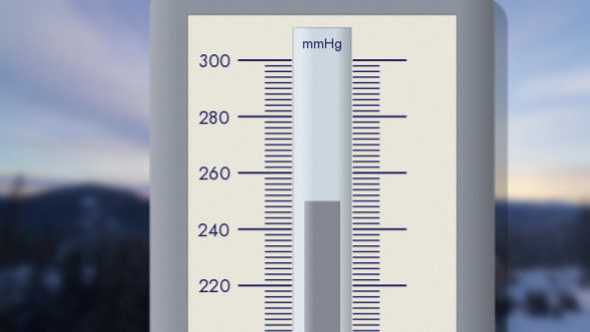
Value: 250,mmHg
